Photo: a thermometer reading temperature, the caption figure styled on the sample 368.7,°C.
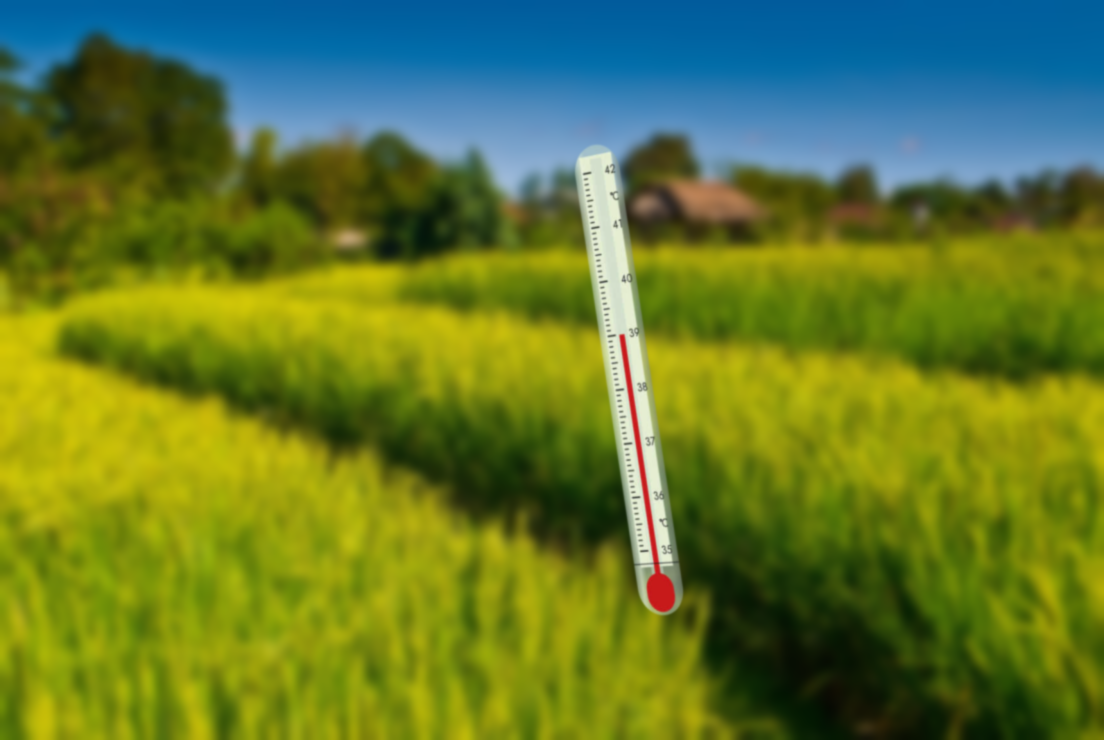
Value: 39,°C
